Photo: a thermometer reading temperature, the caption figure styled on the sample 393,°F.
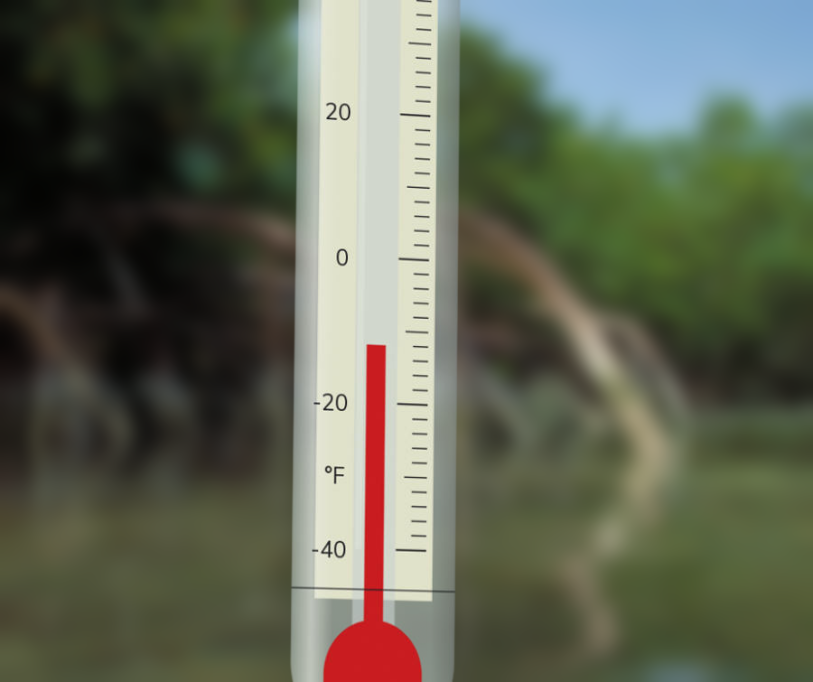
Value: -12,°F
